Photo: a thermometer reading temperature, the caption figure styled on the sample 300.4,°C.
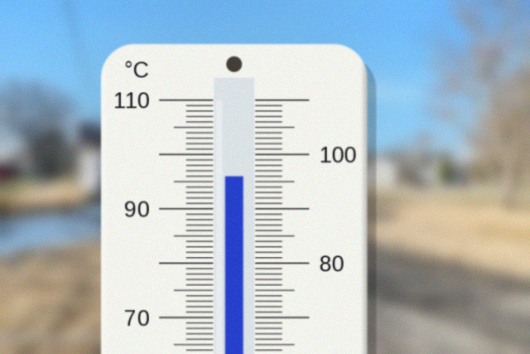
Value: 96,°C
